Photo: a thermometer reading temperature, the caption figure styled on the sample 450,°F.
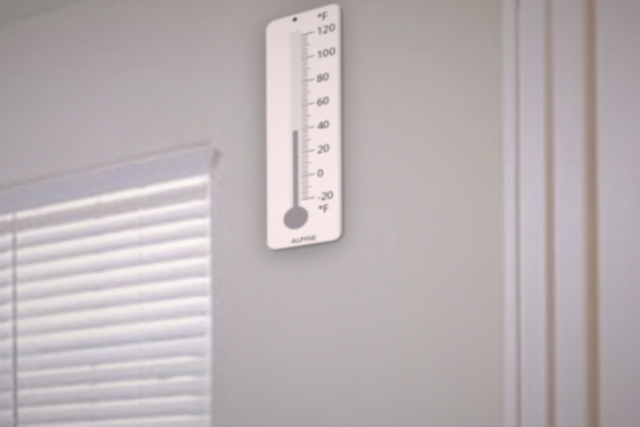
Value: 40,°F
